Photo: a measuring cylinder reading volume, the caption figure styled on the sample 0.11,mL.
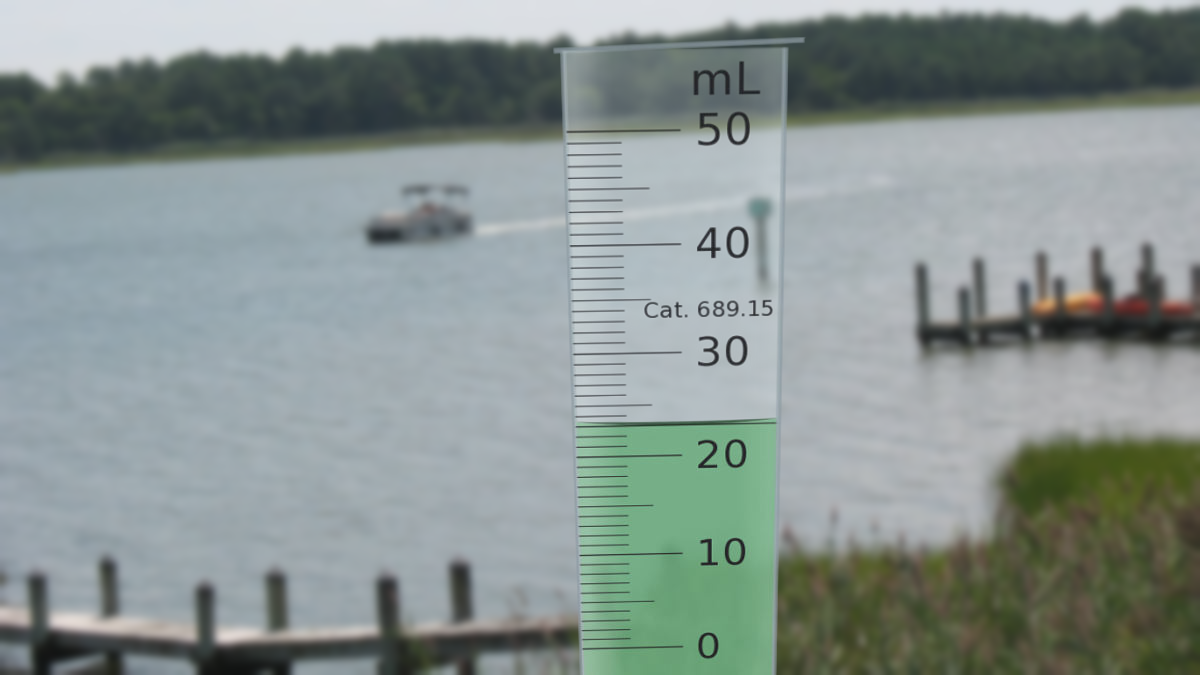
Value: 23,mL
